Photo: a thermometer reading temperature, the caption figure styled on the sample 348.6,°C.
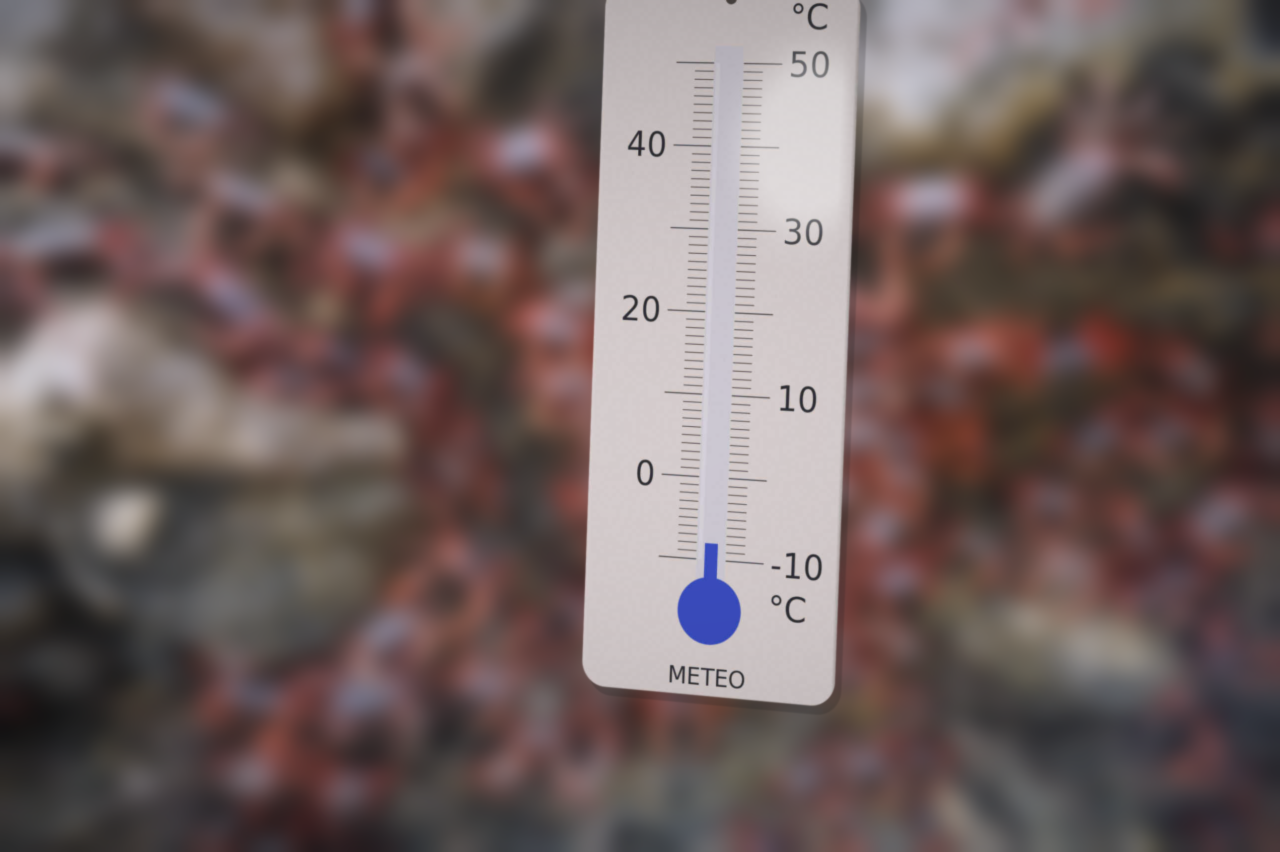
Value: -8,°C
